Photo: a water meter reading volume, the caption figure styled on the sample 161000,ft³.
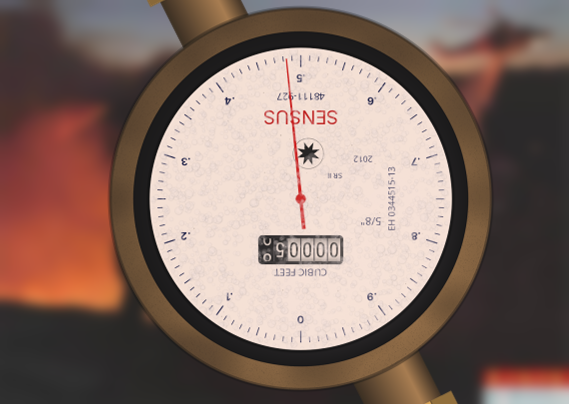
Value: 58.48,ft³
